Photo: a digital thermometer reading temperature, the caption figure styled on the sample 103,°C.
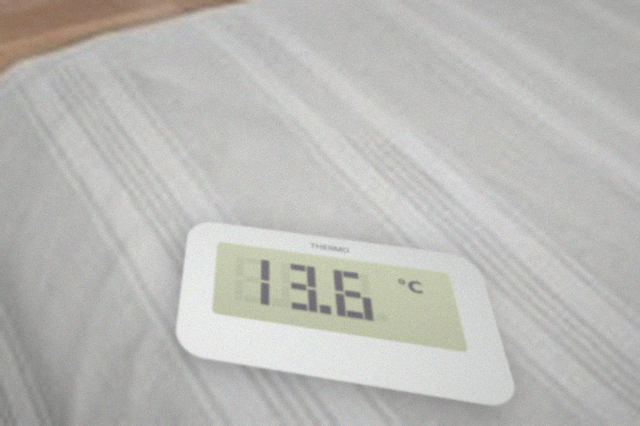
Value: 13.6,°C
